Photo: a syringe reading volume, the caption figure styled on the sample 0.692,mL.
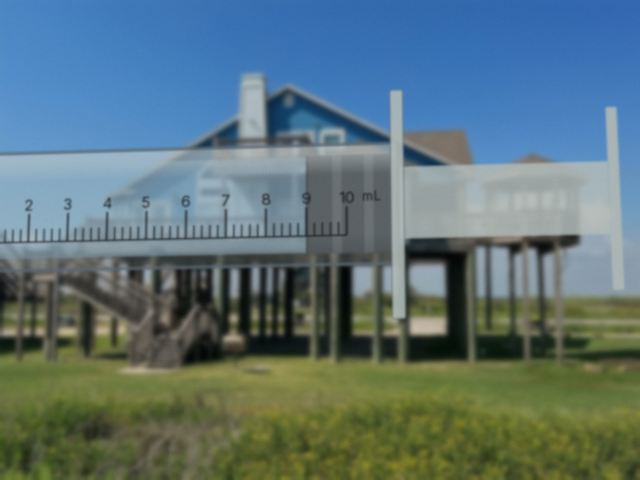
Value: 9,mL
